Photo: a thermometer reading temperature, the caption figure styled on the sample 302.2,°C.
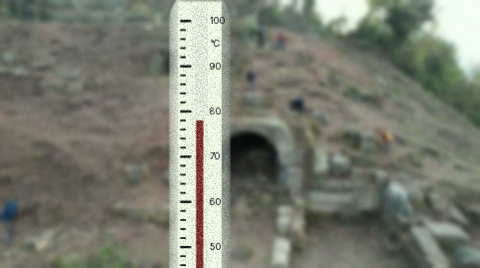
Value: 78,°C
